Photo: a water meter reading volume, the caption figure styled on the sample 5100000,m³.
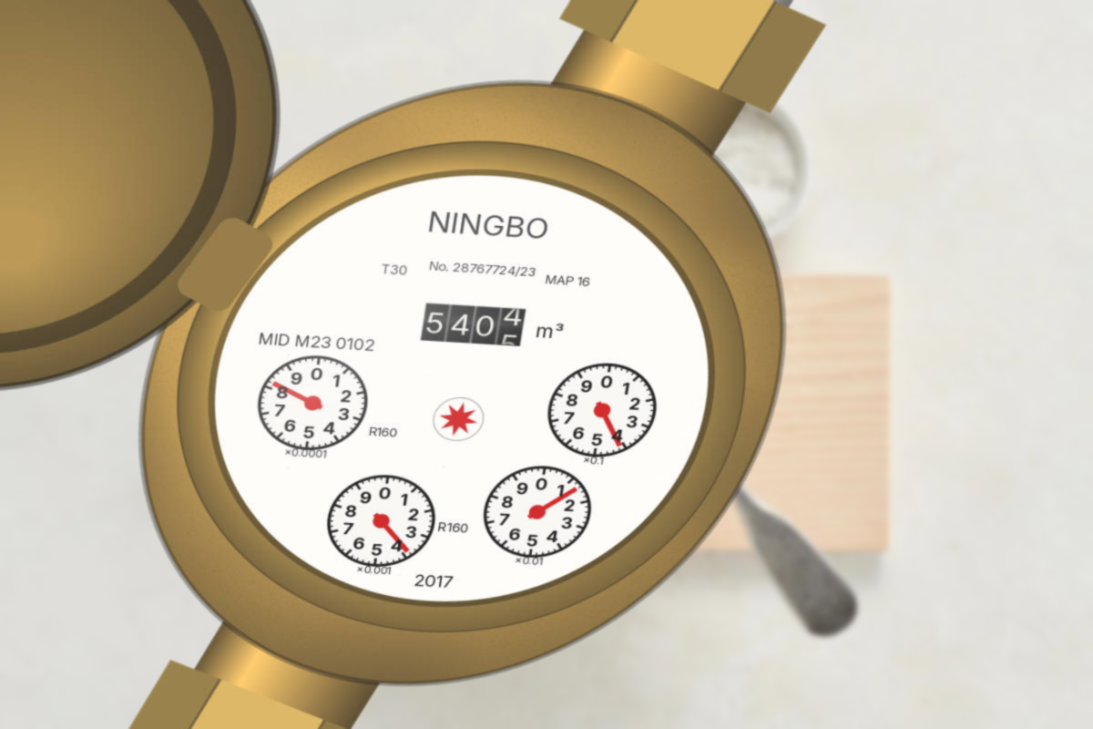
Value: 5404.4138,m³
